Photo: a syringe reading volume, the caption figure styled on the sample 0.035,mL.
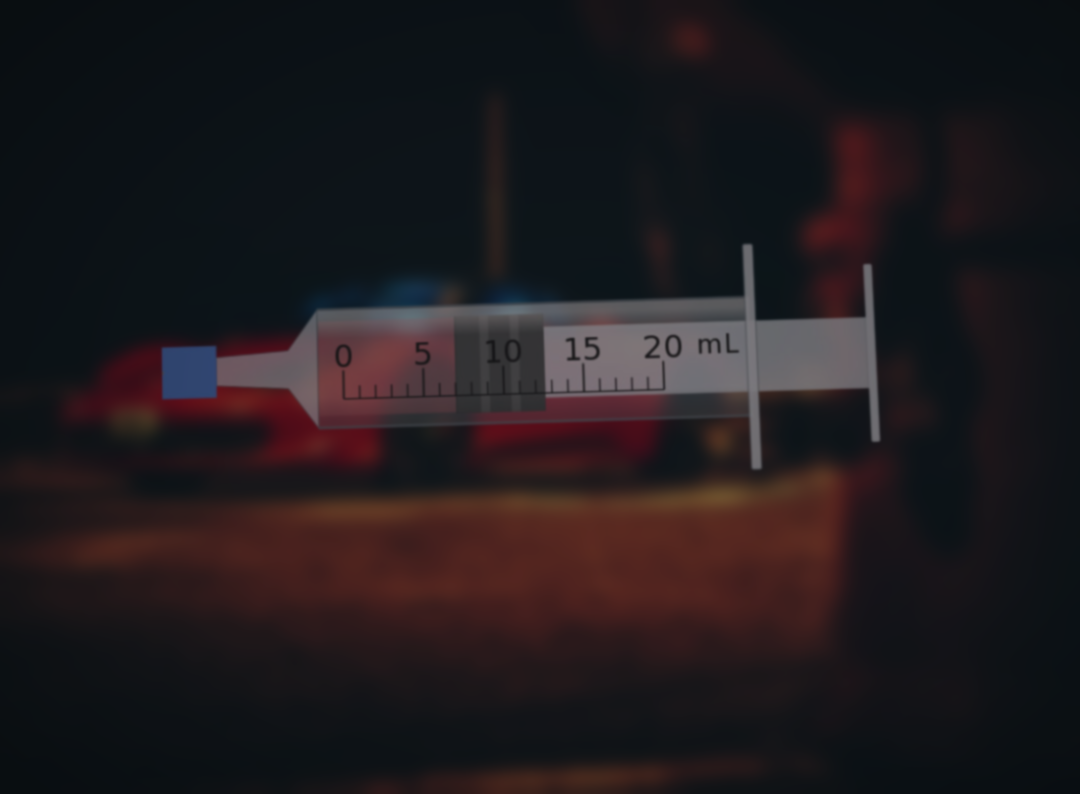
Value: 7,mL
